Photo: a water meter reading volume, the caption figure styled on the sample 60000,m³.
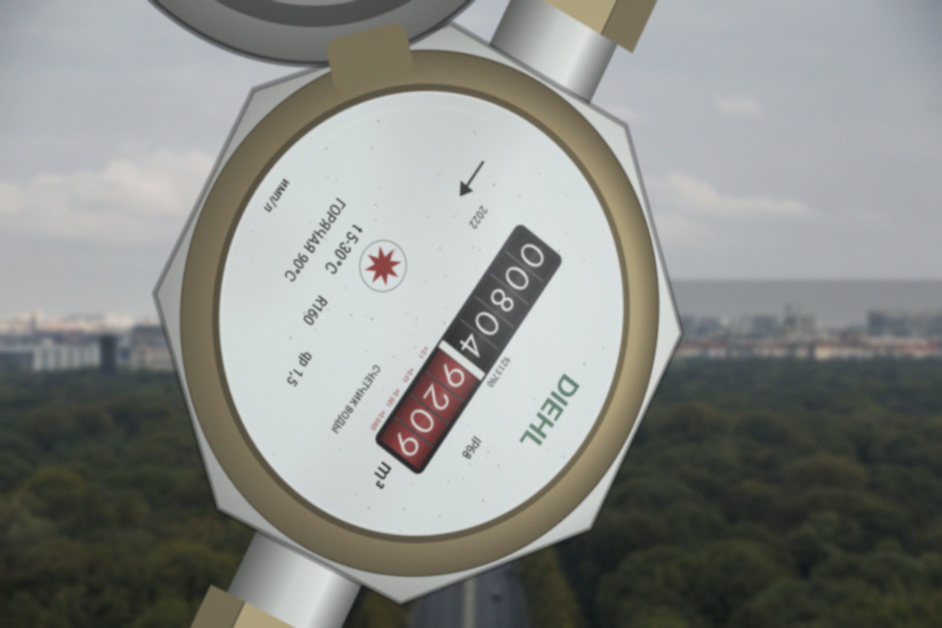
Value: 804.9209,m³
